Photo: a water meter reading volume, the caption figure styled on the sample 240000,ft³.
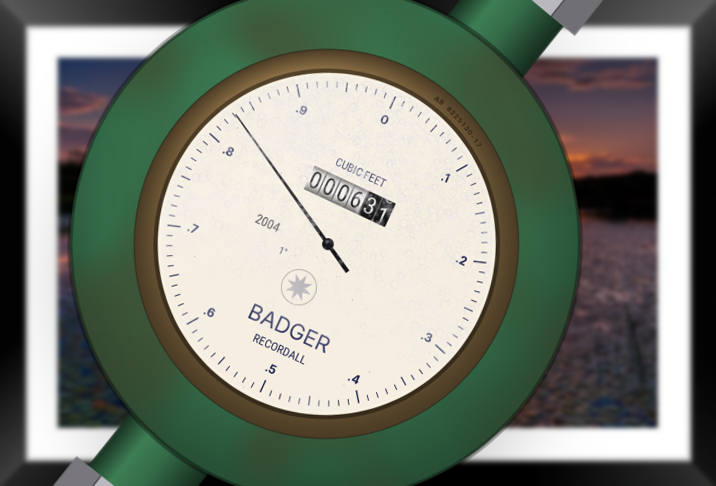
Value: 630.83,ft³
